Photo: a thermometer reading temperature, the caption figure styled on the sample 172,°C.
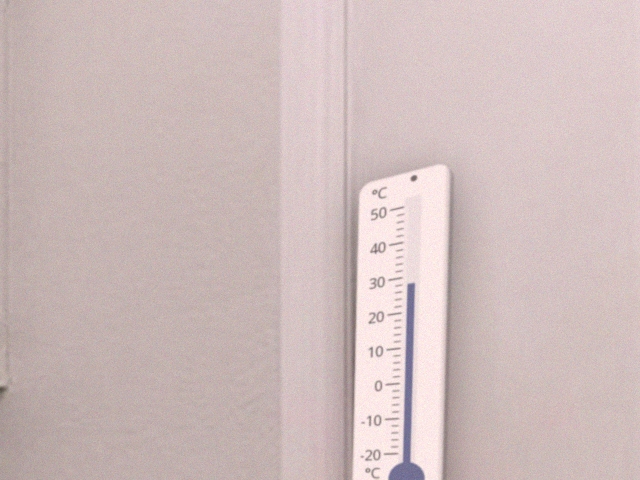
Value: 28,°C
